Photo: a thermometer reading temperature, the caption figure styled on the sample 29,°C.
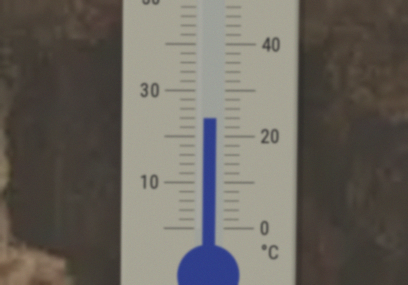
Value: 24,°C
